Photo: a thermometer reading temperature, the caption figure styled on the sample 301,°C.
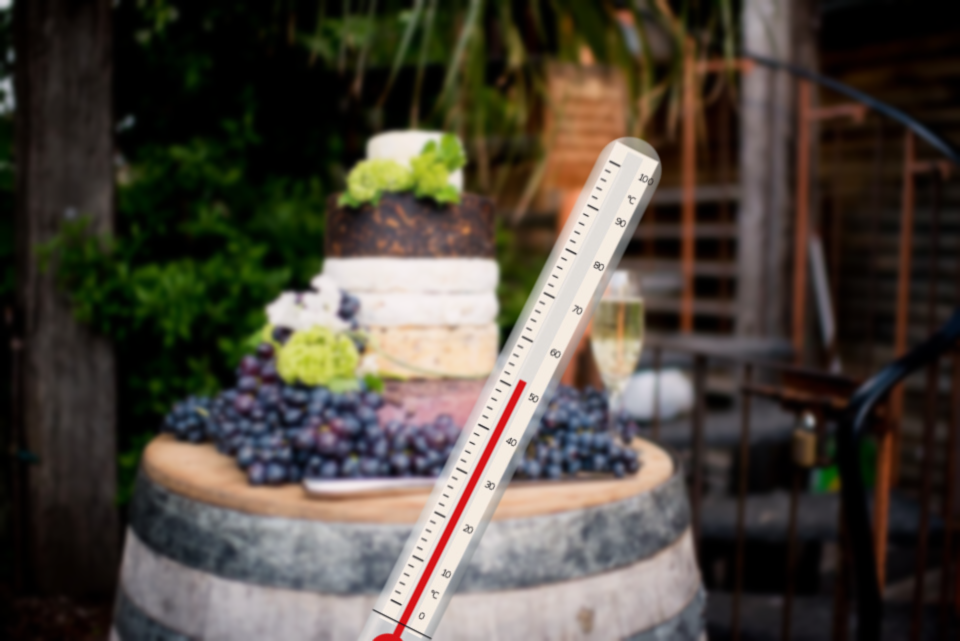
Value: 52,°C
